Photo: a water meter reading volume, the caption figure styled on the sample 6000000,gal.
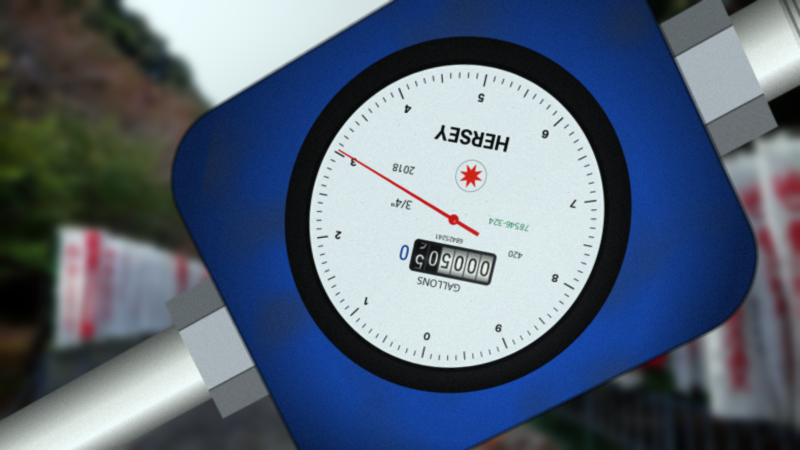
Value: 5053.0,gal
